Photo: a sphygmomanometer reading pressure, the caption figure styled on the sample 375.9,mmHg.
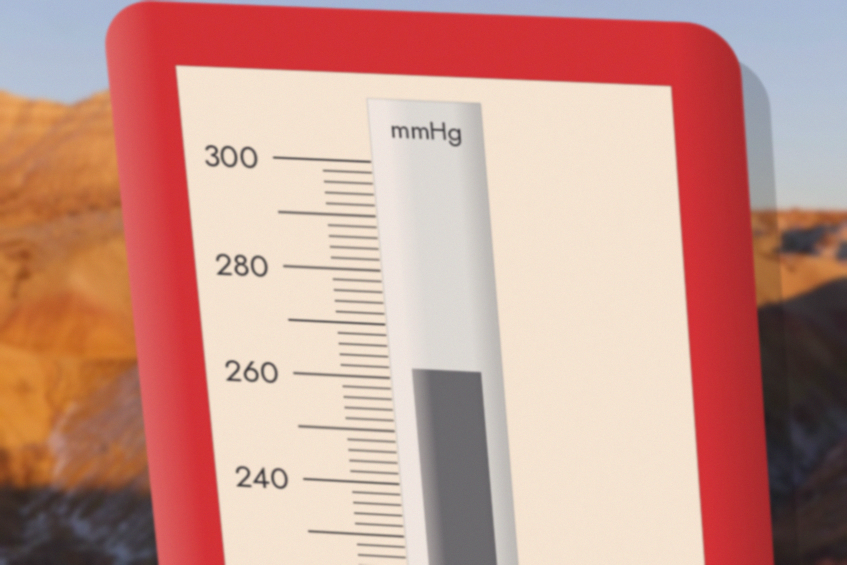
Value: 262,mmHg
